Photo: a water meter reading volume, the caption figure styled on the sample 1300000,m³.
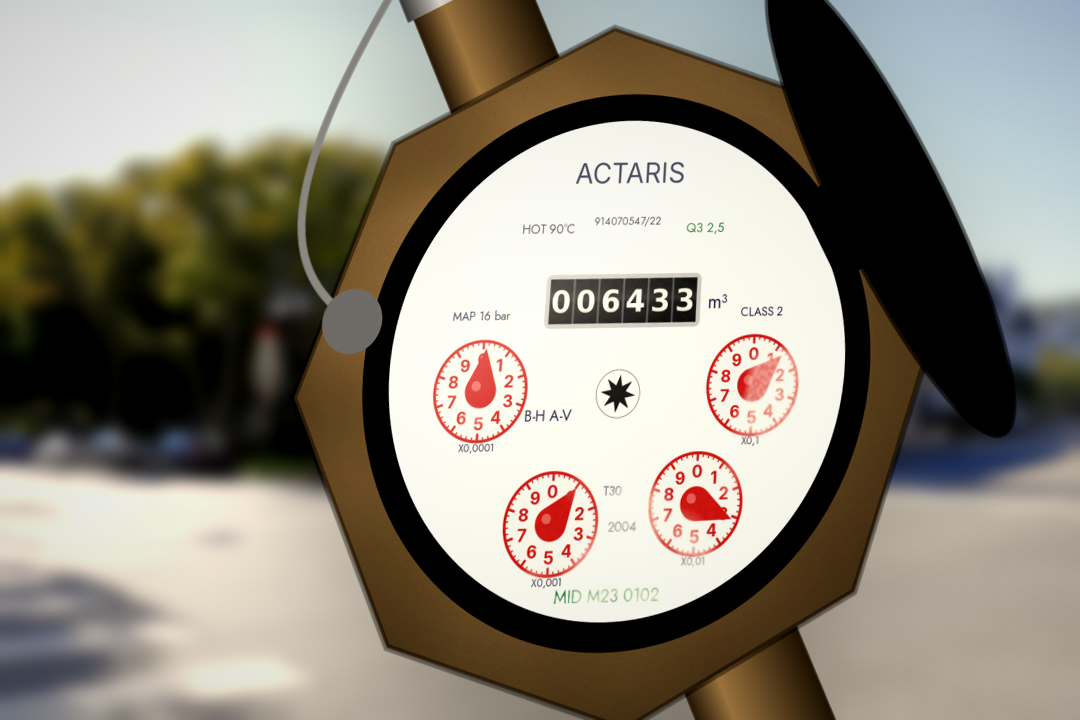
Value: 6433.1310,m³
